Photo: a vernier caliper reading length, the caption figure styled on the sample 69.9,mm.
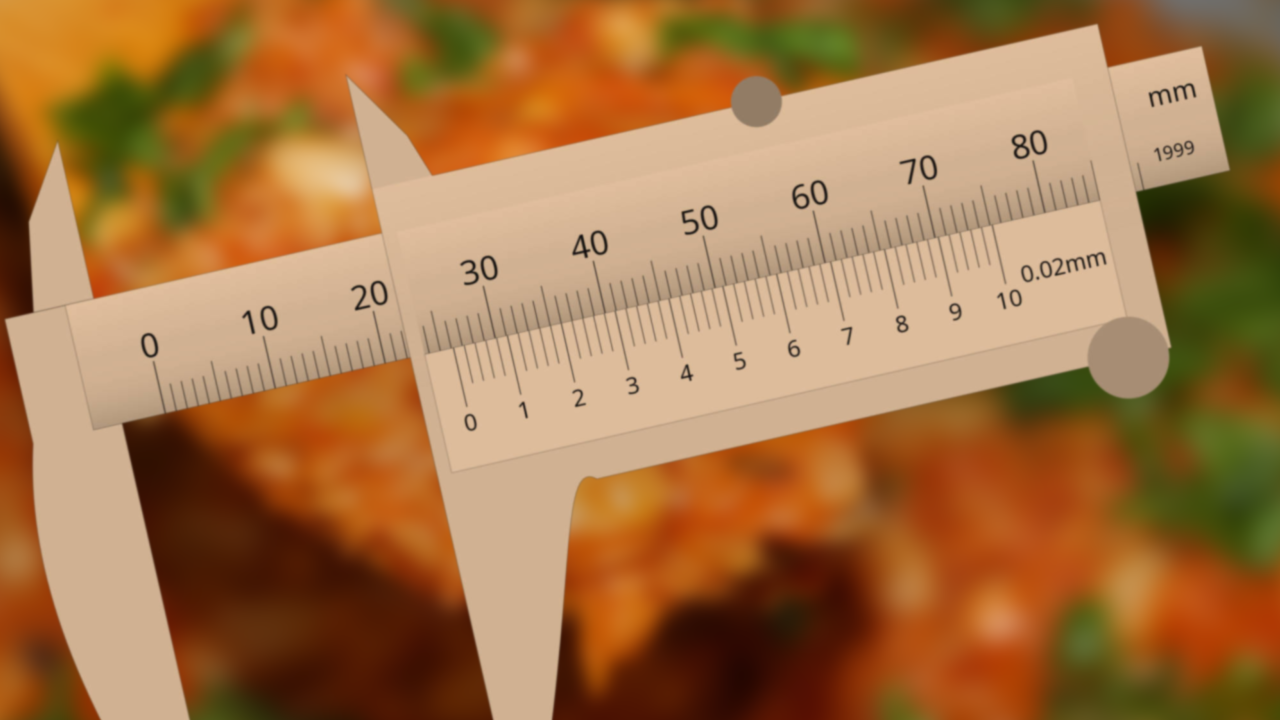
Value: 26.2,mm
